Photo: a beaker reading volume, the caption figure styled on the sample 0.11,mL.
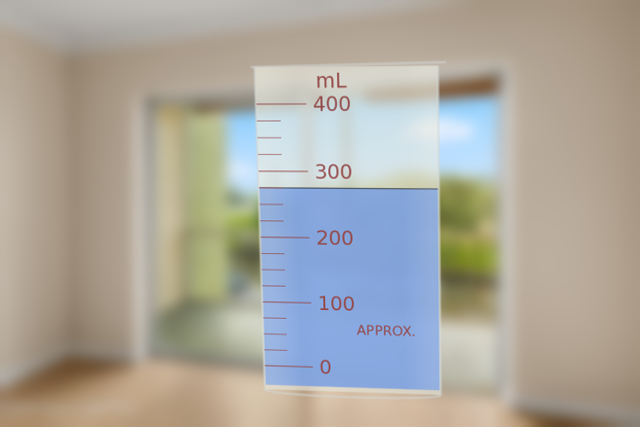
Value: 275,mL
